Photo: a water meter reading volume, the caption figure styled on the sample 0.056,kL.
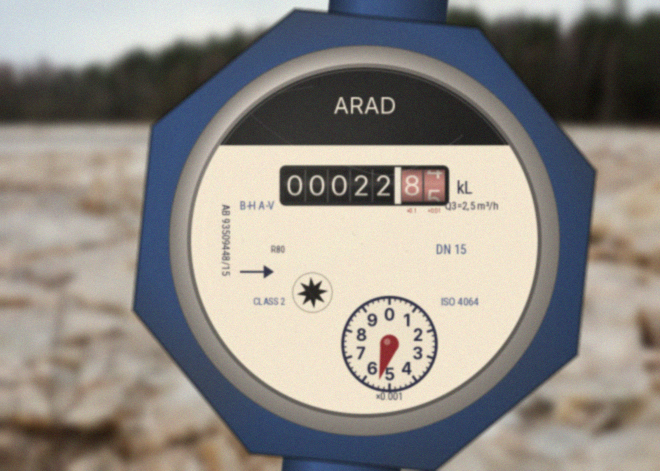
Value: 22.845,kL
